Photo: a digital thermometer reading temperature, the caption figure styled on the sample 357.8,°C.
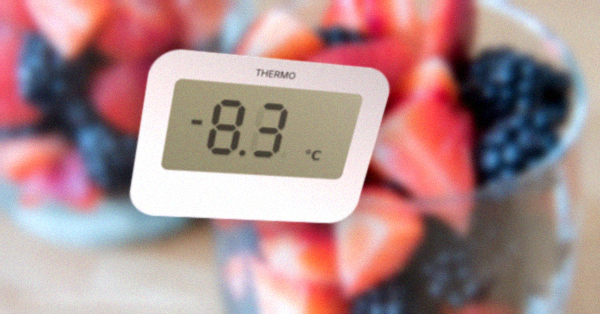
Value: -8.3,°C
